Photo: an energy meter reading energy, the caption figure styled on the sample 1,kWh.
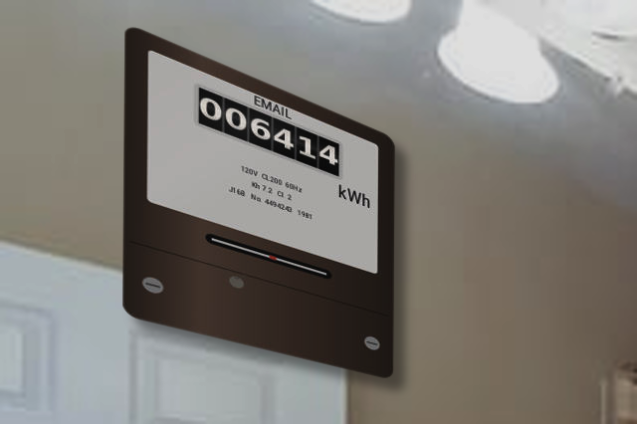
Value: 6414,kWh
